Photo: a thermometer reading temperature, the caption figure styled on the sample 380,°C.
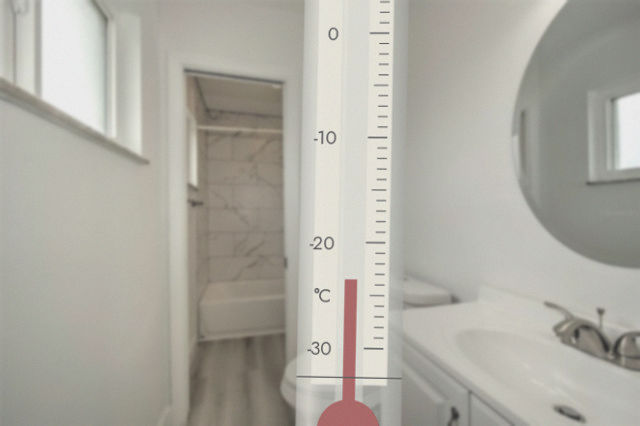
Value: -23.5,°C
